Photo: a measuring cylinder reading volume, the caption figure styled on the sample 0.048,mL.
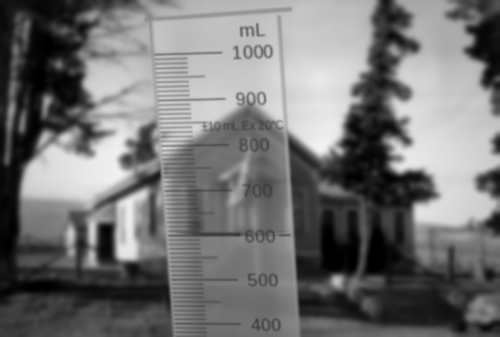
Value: 600,mL
